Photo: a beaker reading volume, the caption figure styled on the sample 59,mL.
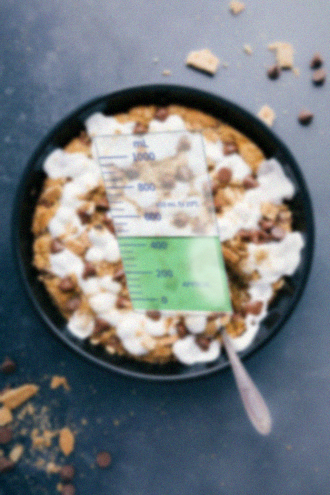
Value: 450,mL
